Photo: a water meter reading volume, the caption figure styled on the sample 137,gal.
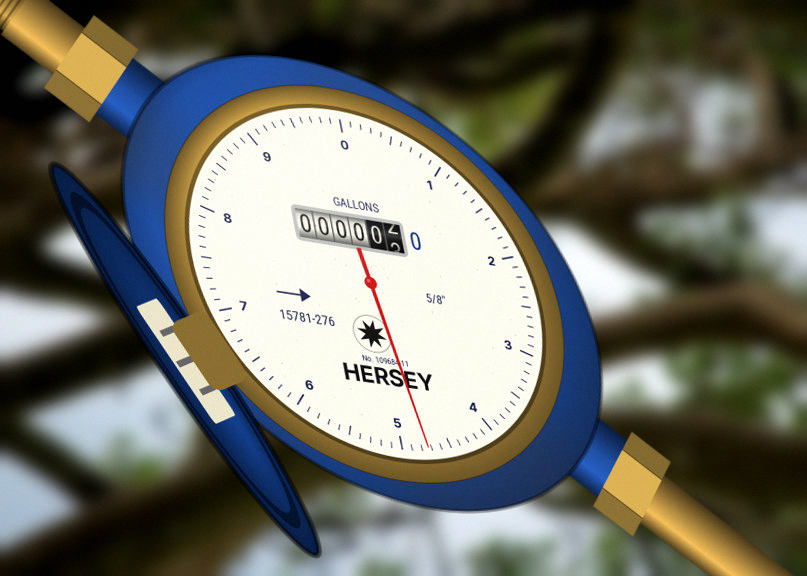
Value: 24.7,gal
